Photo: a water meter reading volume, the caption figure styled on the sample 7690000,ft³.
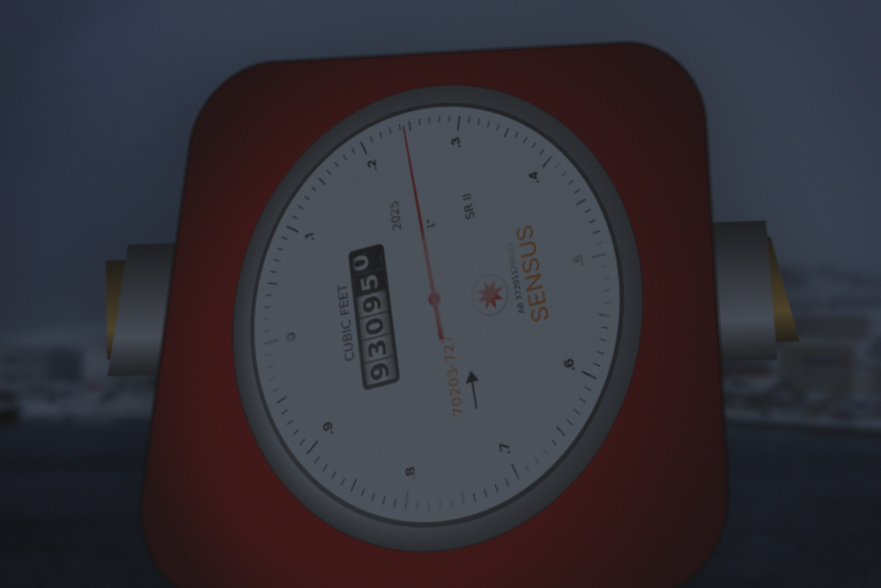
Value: 930950.24,ft³
